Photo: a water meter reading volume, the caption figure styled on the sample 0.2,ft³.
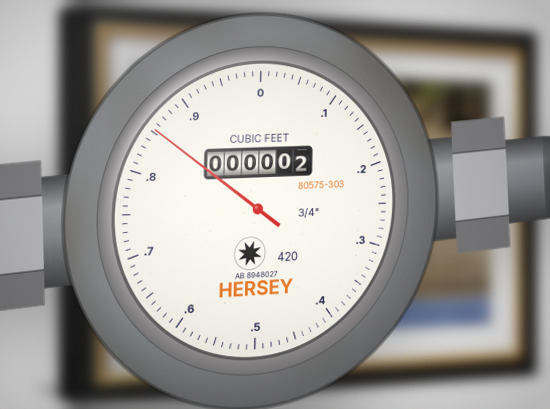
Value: 1.85,ft³
